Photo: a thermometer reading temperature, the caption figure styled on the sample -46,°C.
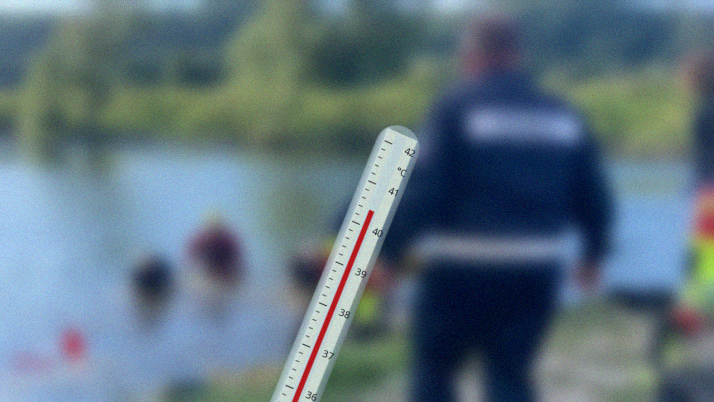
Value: 40.4,°C
